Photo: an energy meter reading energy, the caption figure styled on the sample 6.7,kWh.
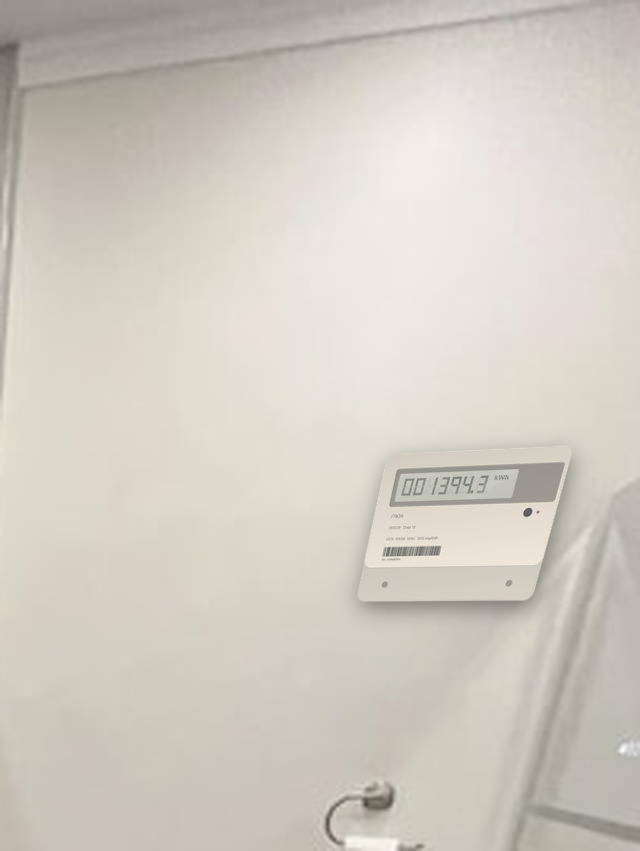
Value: 1394.3,kWh
